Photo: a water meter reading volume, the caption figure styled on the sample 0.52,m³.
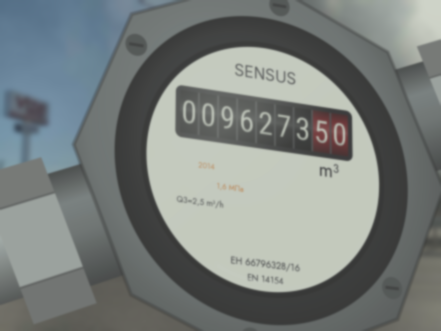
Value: 96273.50,m³
